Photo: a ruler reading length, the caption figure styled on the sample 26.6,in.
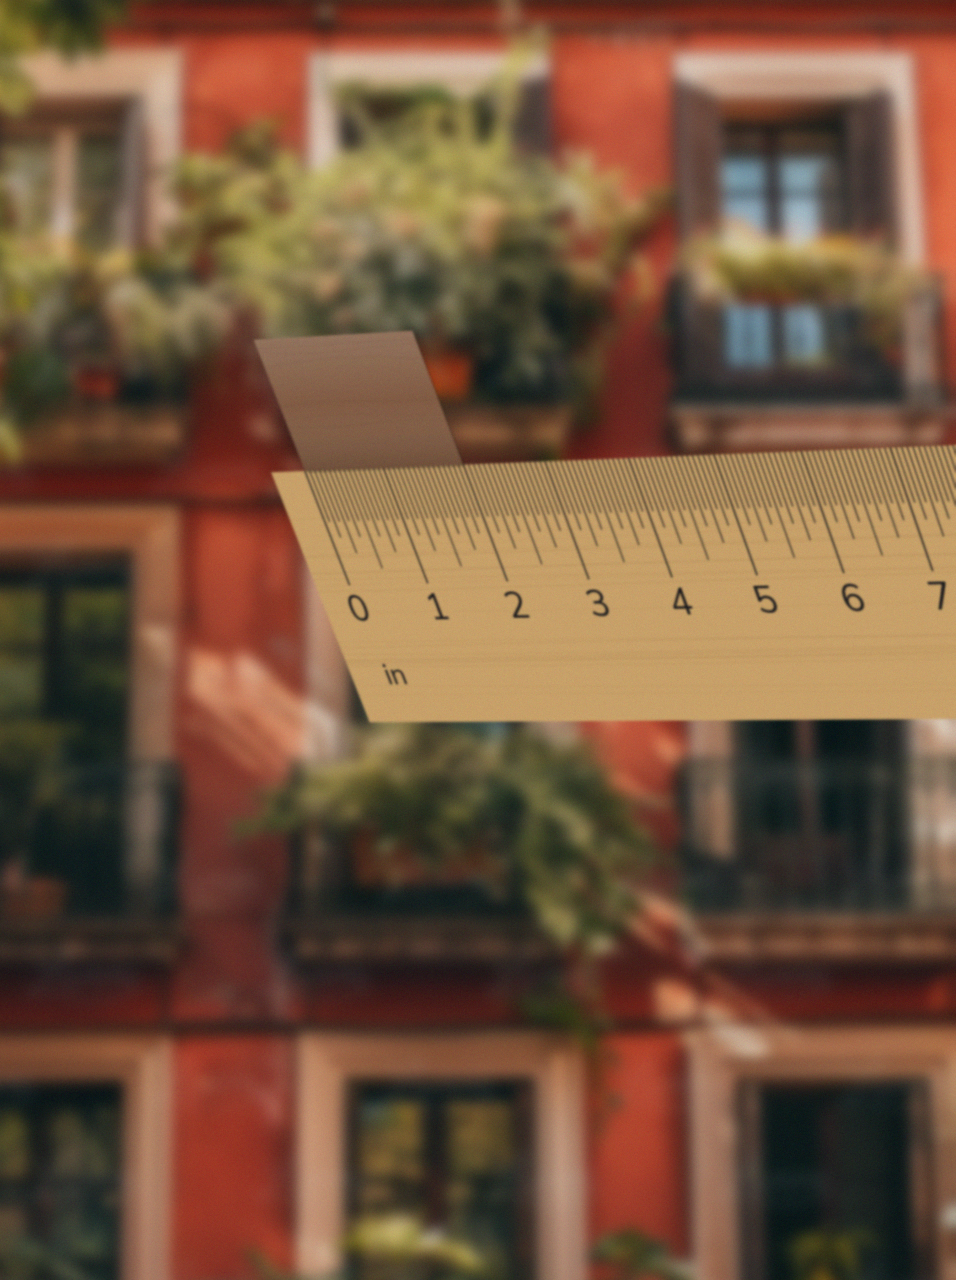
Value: 2,in
